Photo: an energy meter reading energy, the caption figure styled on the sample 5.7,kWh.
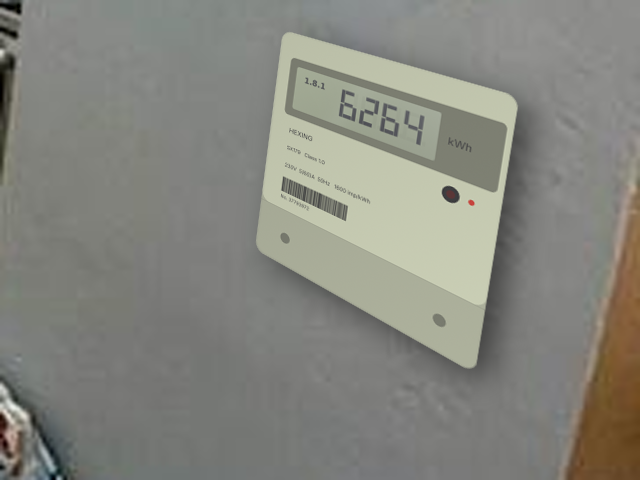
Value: 6264,kWh
